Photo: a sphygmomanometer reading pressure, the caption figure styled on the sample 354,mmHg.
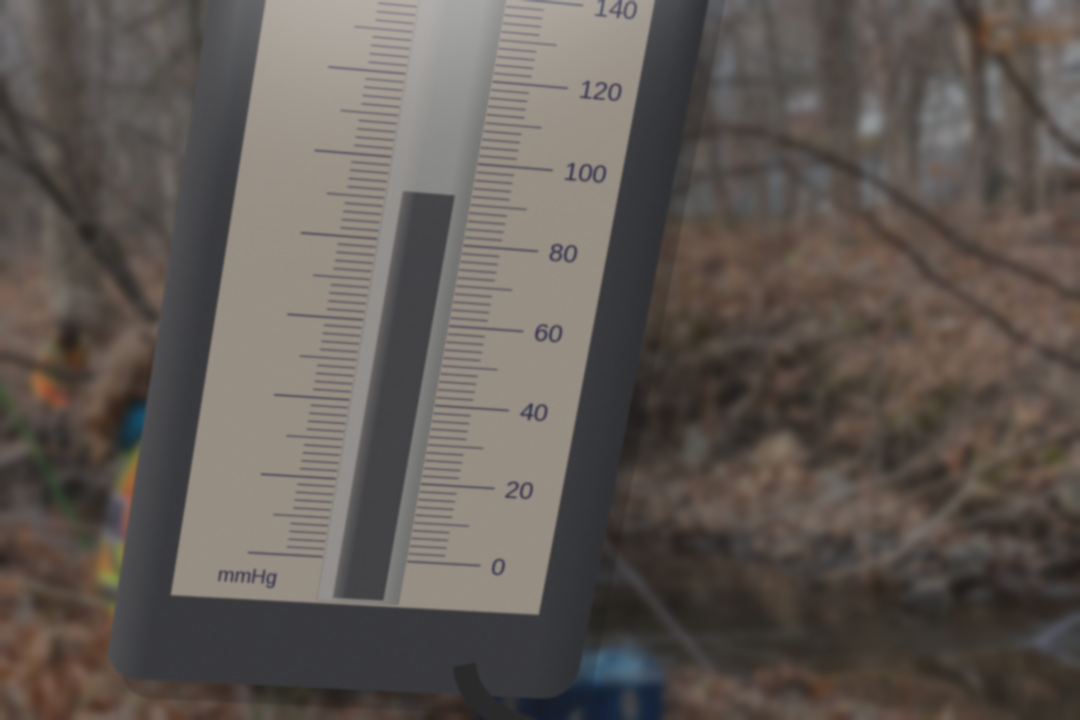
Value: 92,mmHg
